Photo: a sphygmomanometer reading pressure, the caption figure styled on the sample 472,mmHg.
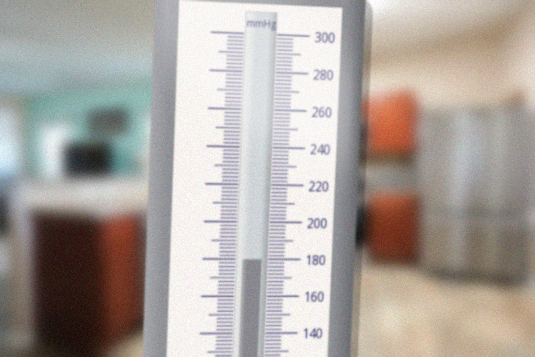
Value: 180,mmHg
